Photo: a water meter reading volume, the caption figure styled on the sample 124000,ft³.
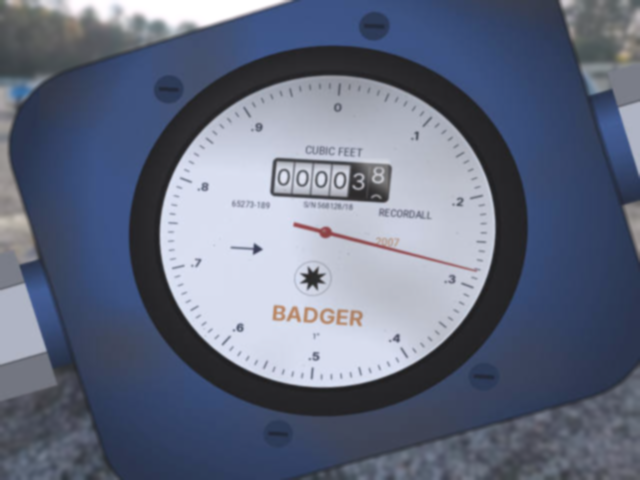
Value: 38.28,ft³
